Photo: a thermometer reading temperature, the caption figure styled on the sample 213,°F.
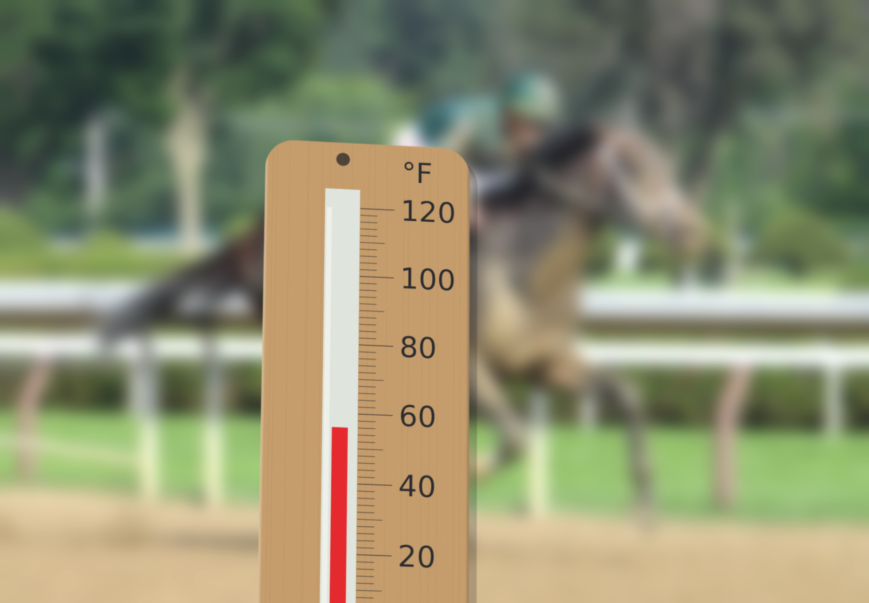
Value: 56,°F
